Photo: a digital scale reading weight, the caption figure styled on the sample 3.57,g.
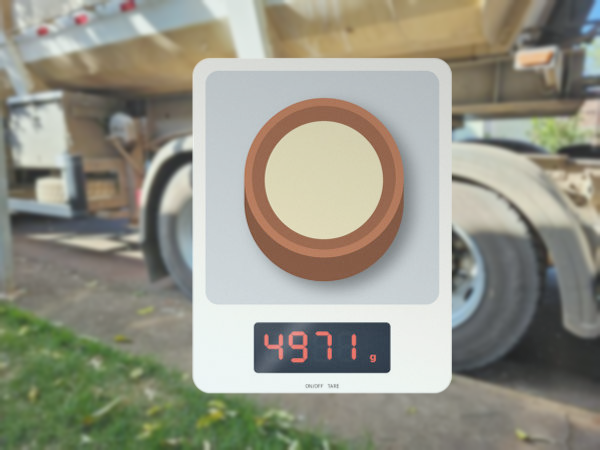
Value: 4971,g
